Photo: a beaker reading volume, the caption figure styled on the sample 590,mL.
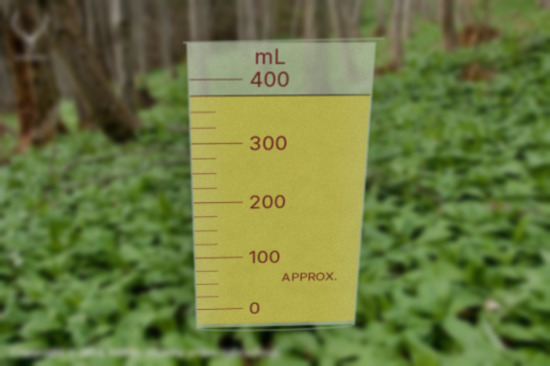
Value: 375,mL
